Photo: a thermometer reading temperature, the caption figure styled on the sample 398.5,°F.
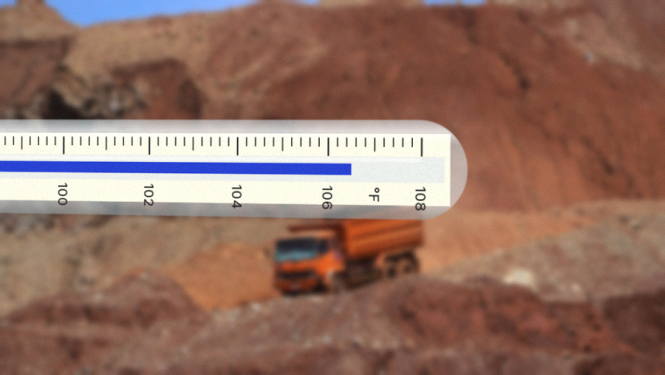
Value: 106.5,°F
